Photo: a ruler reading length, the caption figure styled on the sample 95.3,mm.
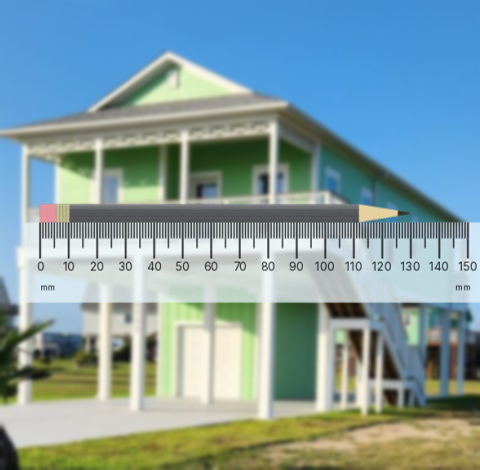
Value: 130,mm
